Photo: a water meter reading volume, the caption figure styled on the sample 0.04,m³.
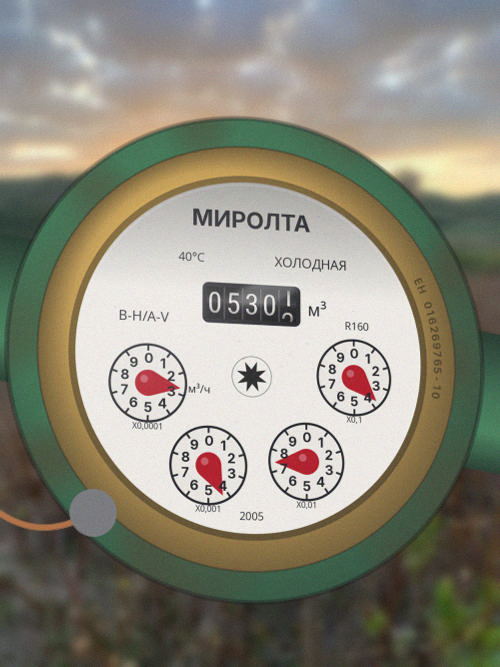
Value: 5301.3742,m³
